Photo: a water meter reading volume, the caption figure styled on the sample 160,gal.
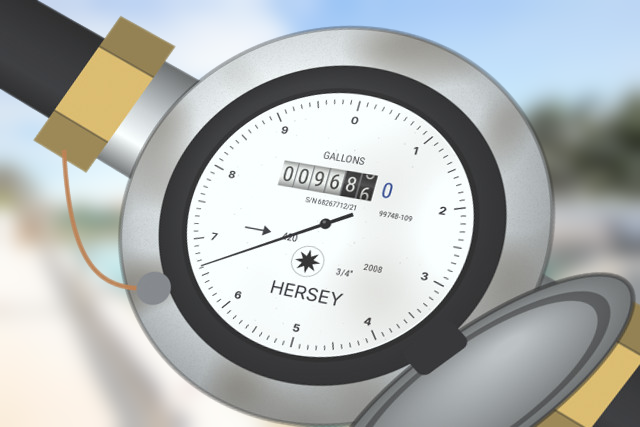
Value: 96856.6,gal
